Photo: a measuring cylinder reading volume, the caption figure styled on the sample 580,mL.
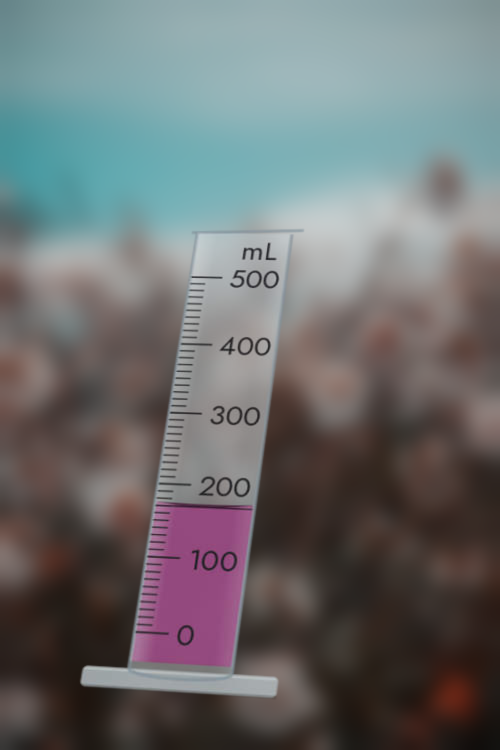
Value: 170,mL
